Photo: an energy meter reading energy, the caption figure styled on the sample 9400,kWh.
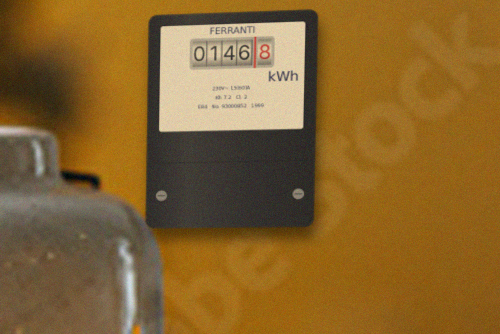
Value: 146.8,kWh
